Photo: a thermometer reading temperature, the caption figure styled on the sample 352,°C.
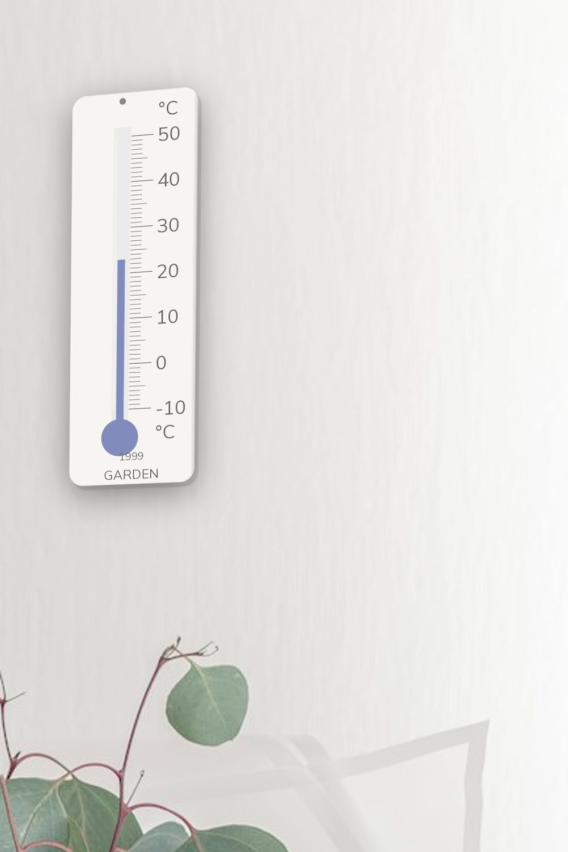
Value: 23,°C
